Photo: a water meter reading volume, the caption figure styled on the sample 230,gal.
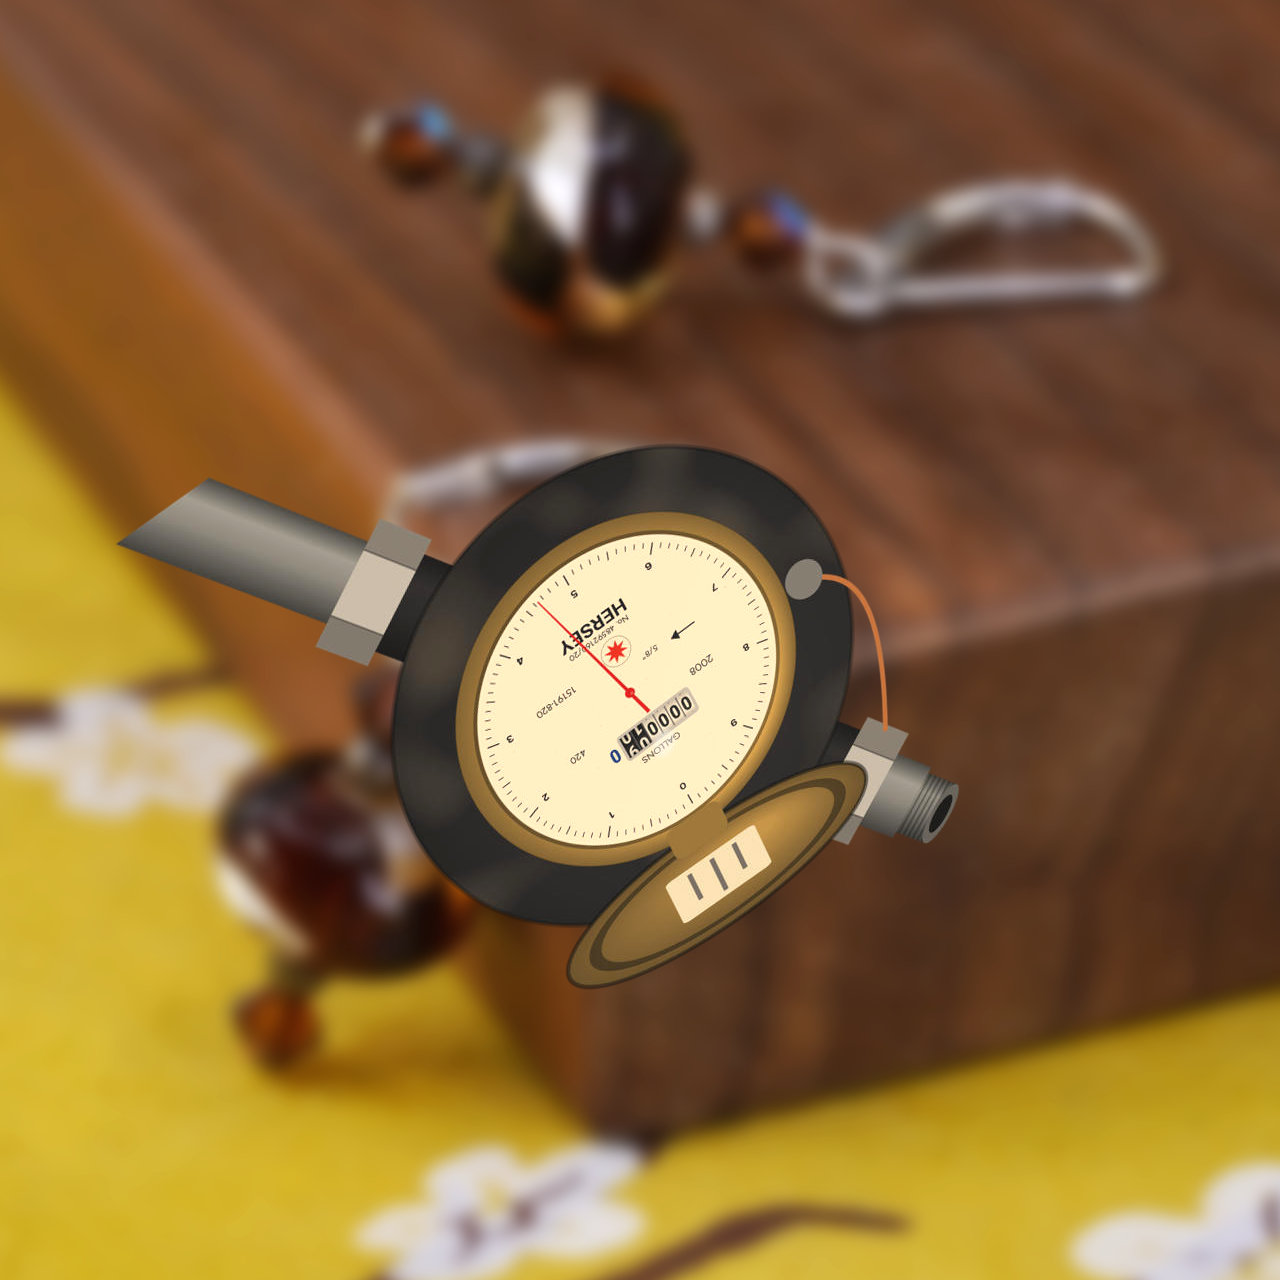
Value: 94.6,gal
